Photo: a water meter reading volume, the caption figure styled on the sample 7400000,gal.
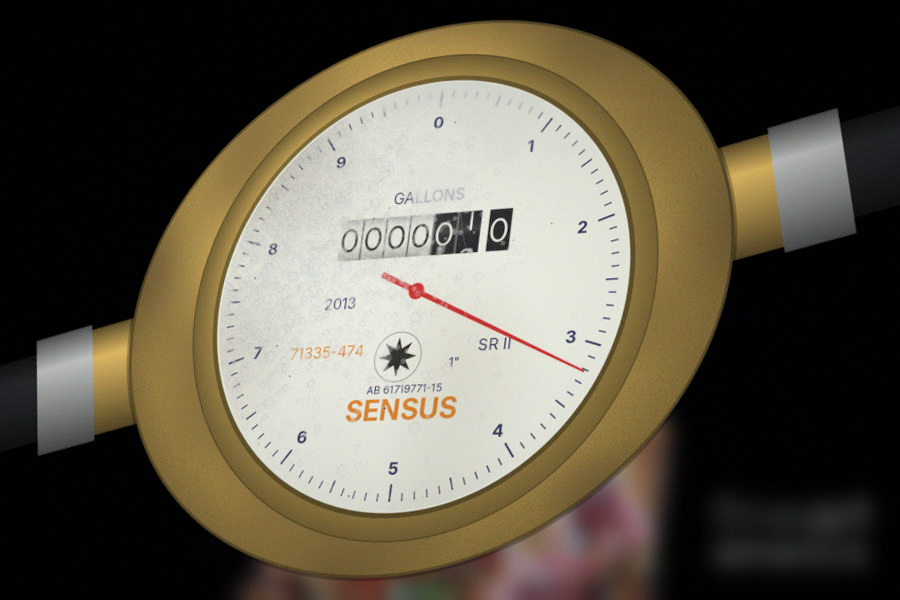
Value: 13.2,gal
